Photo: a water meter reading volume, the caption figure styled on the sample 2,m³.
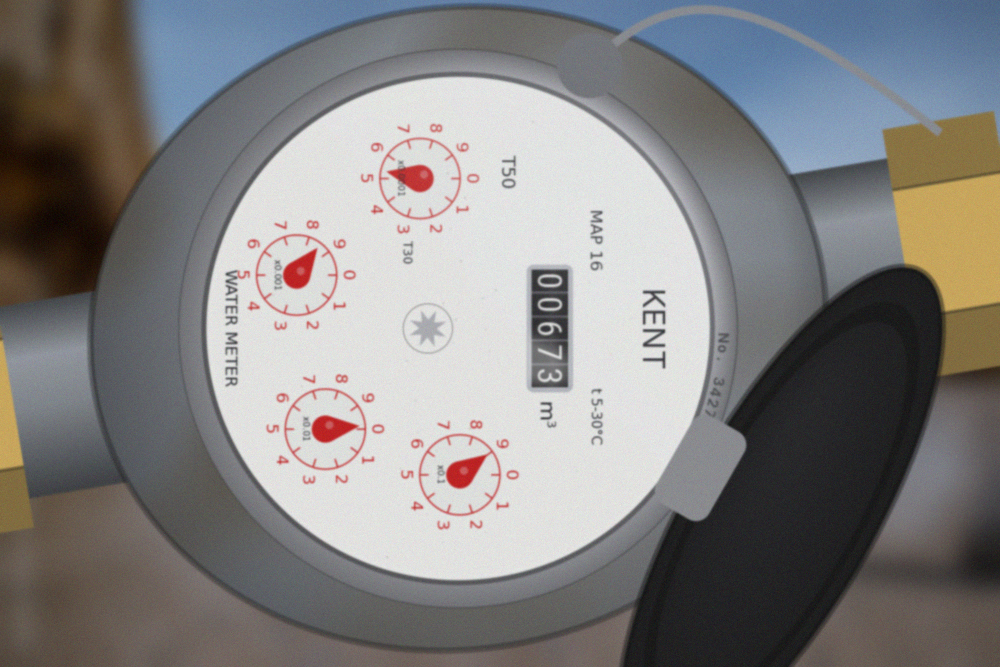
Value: 673.8985,m³
